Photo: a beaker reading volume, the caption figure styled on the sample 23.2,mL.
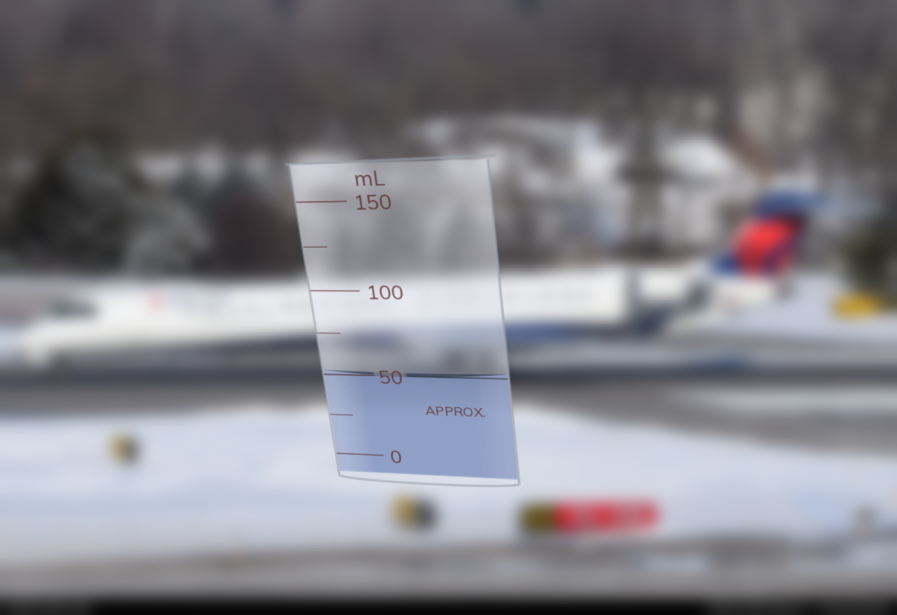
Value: 50,mL
